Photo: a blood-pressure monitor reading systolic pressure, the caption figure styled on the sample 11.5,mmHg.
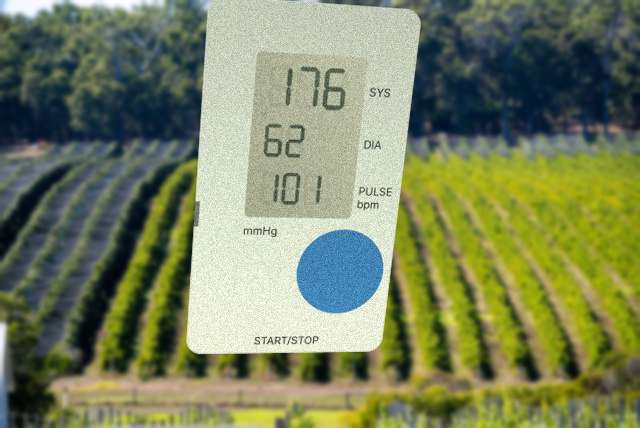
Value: 176,mmHg
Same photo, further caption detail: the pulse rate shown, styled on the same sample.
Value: 101,bpm
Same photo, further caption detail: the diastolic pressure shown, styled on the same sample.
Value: 62,mmHg
